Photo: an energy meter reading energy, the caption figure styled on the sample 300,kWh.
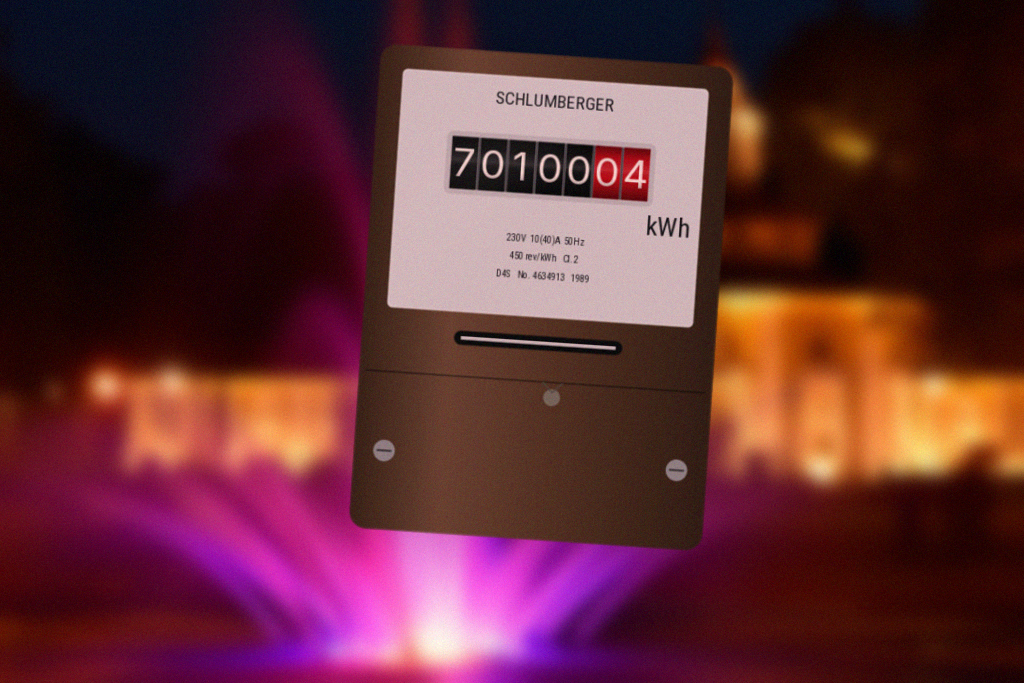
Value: 70100.04,kWh
